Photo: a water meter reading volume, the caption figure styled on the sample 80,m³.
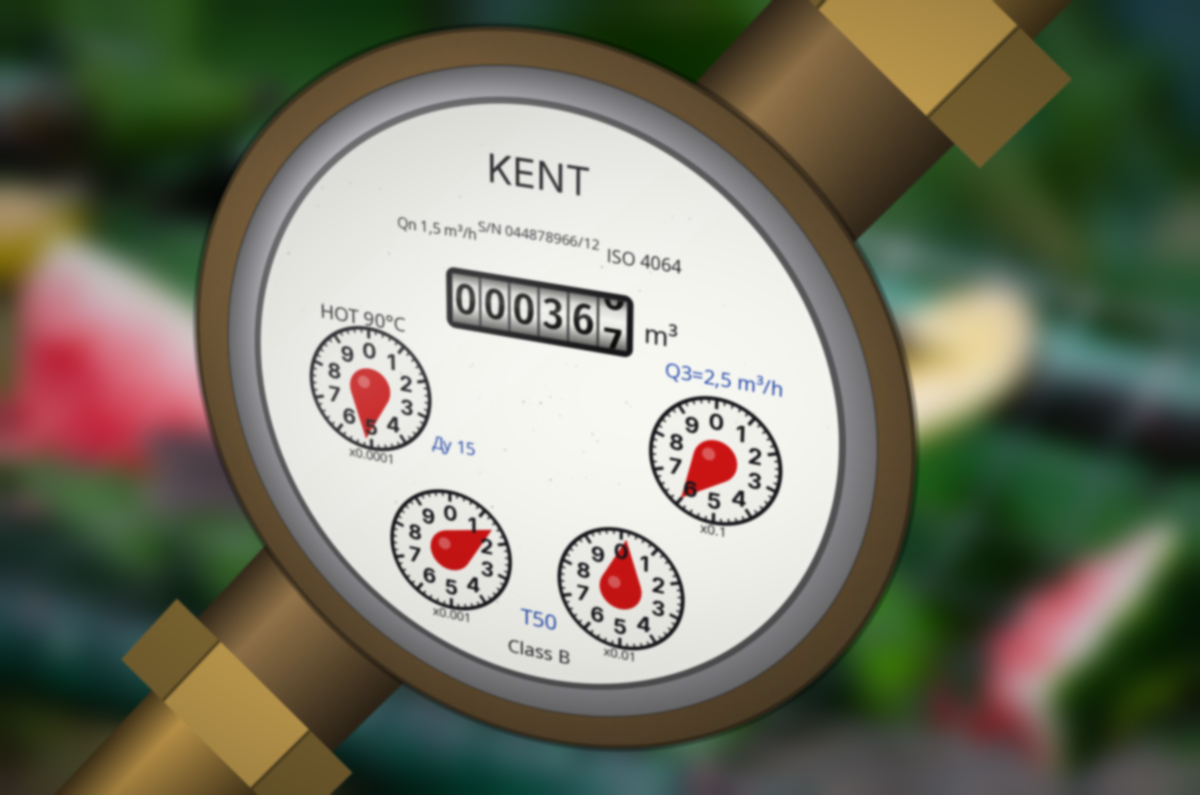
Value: 366.6015,m³
